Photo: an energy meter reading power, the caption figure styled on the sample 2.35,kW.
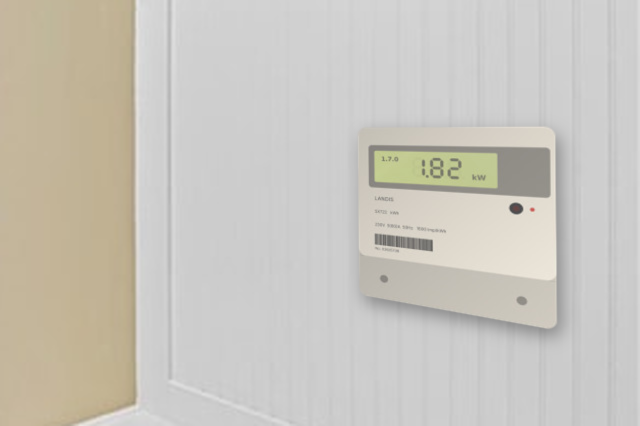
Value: 1.82,kW
